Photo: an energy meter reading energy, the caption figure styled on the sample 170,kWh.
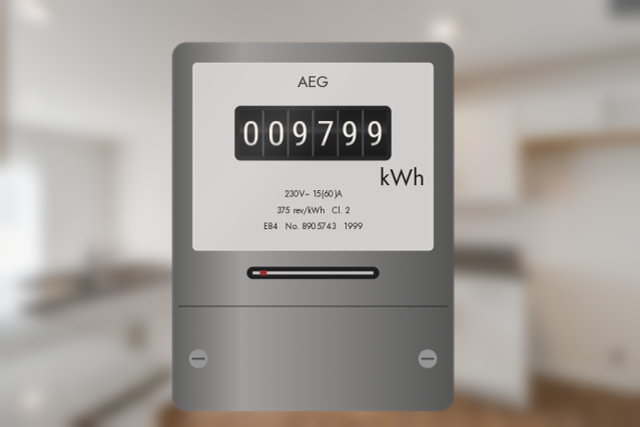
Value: 9799,kWh
